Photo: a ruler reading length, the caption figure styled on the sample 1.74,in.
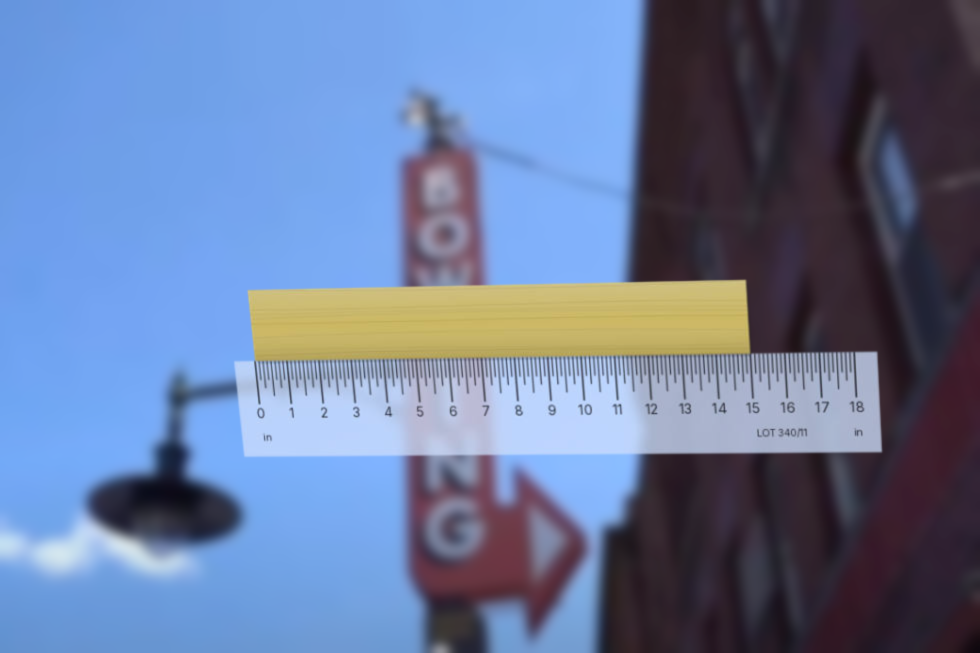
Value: 15,in
